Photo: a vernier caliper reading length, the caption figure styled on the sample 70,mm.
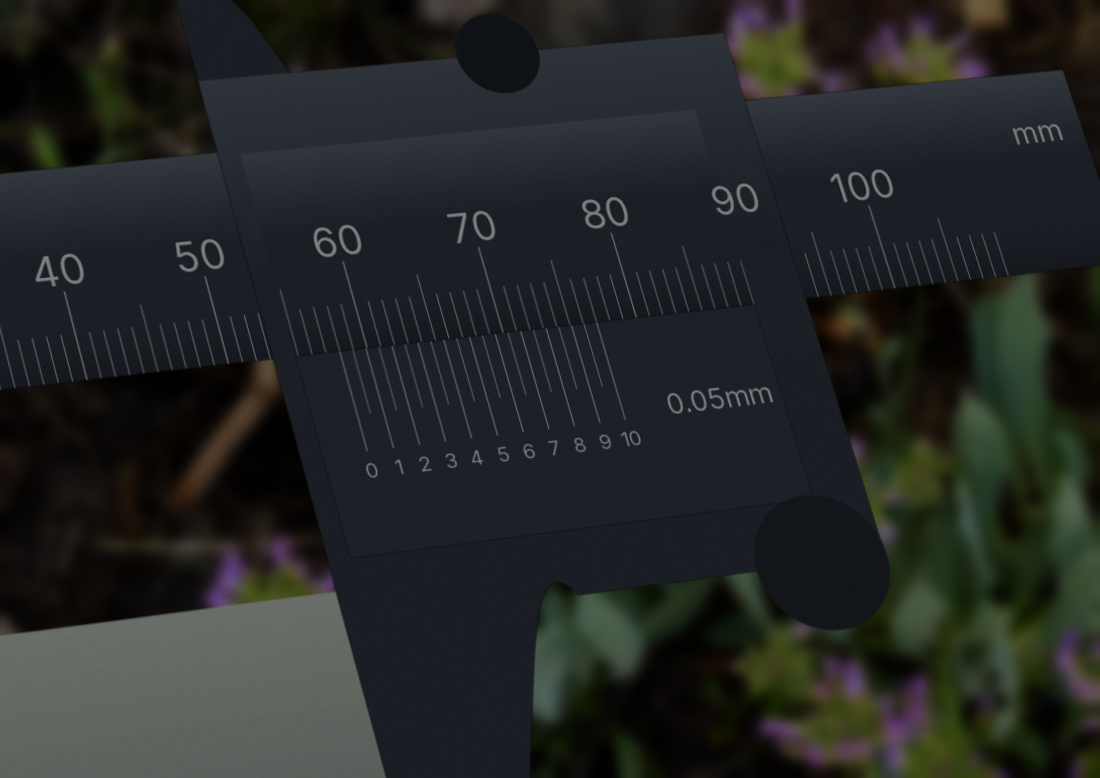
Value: 58.0,mm
